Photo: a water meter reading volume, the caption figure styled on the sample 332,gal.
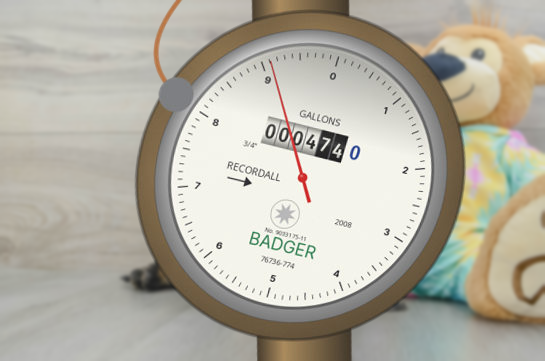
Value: 4739.1,gal
